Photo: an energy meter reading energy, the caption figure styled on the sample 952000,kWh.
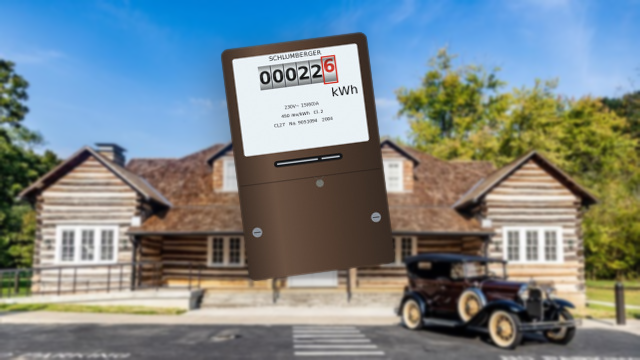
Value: 22.6,kWh
